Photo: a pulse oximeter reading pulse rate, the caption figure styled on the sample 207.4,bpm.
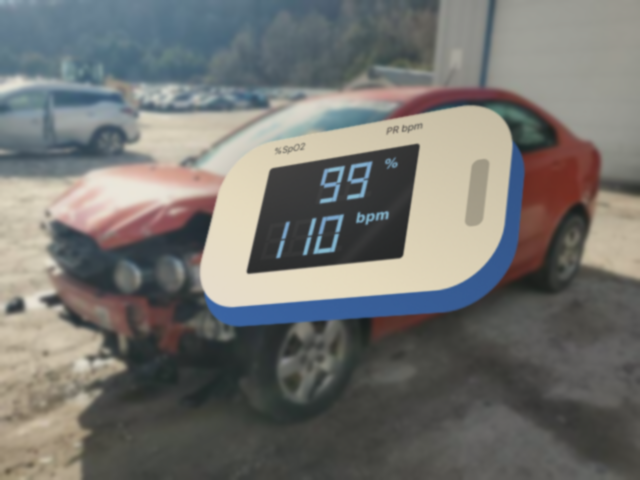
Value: 110,bpm
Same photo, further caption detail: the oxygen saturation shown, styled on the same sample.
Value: 99,%
